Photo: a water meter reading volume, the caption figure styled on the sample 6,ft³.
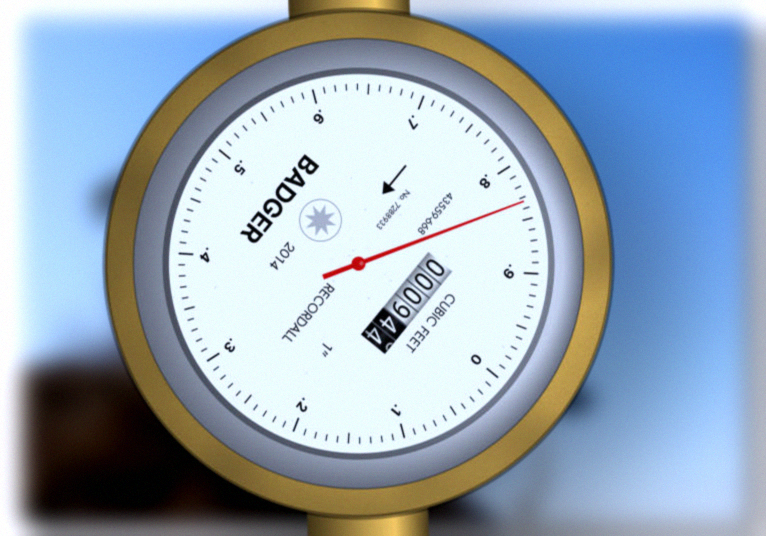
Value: 943.83,ft³
